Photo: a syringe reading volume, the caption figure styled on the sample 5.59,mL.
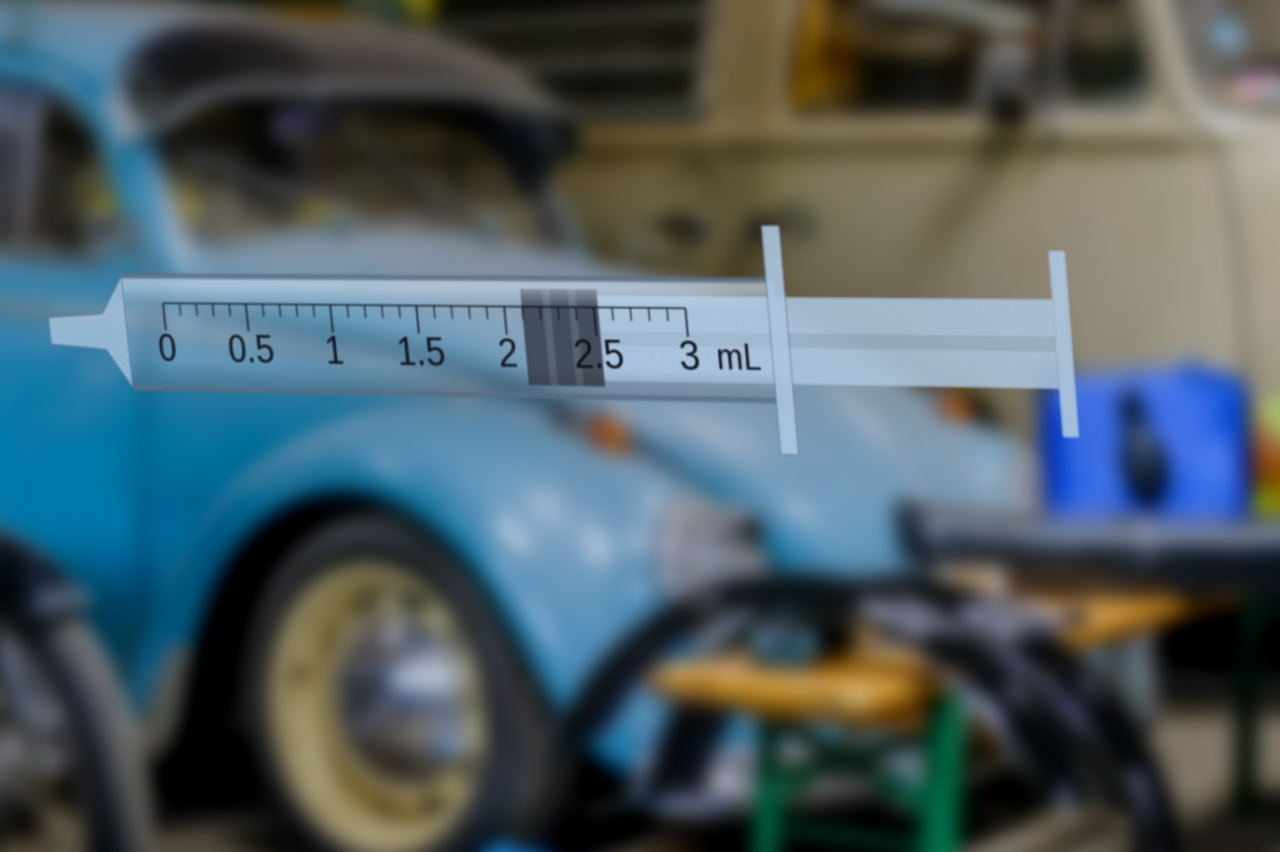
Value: 2.1,mL
